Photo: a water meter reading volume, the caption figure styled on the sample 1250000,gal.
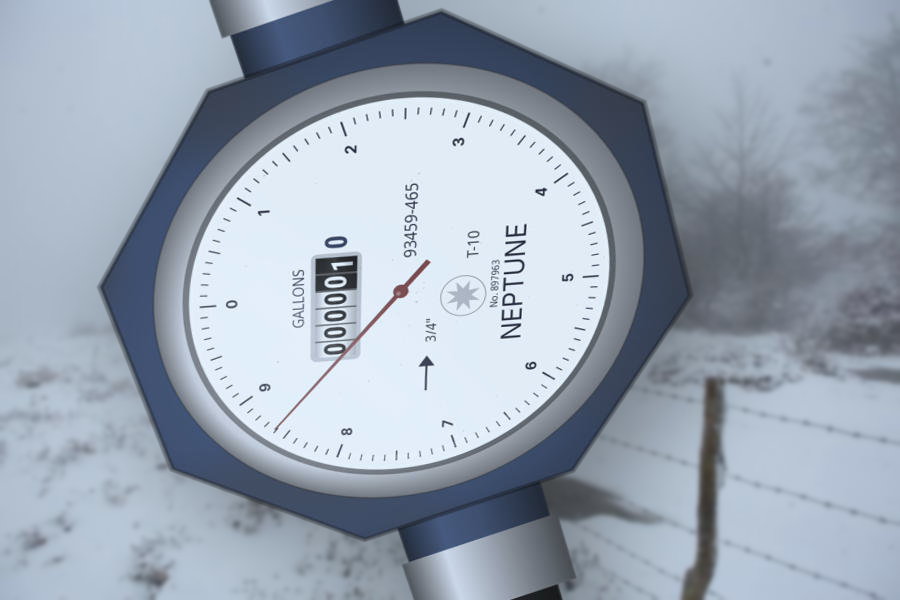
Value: 8.6,gal
